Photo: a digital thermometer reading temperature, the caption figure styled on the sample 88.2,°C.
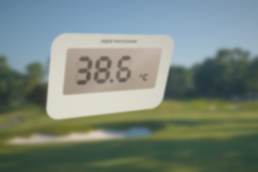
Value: 38.6,°C
